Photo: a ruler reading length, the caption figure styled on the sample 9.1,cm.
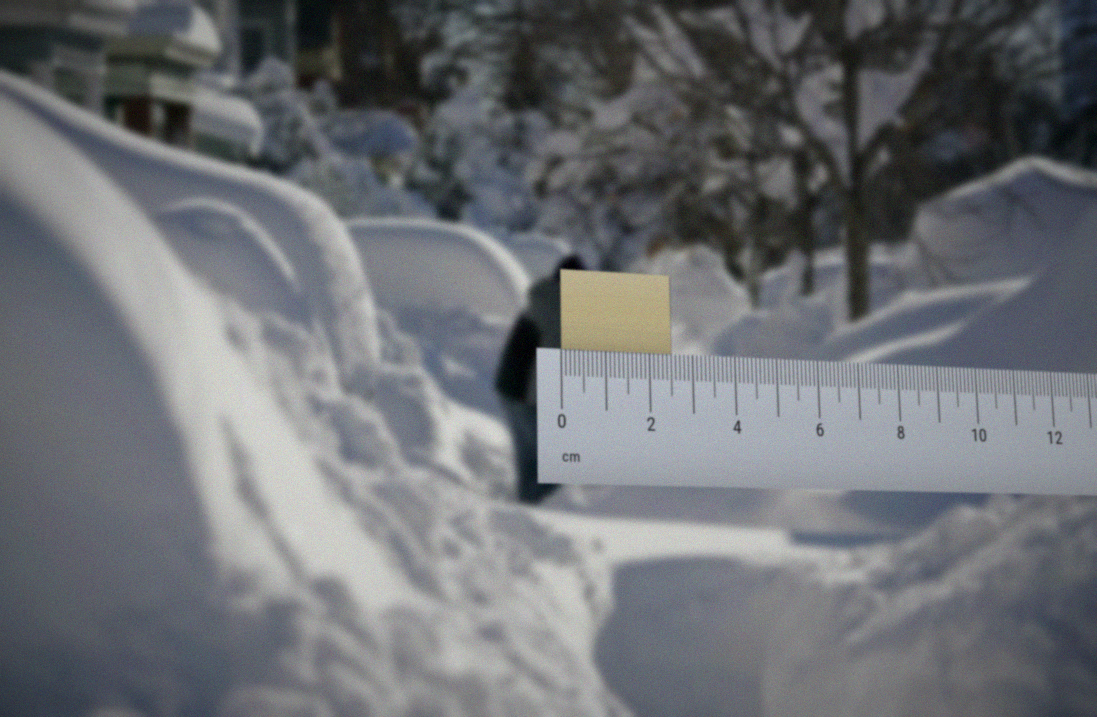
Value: 2.5,cm
